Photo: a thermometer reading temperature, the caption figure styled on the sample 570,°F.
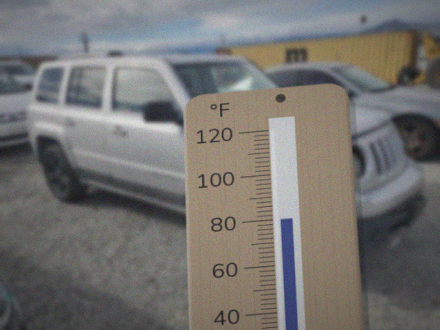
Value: 80,°F
